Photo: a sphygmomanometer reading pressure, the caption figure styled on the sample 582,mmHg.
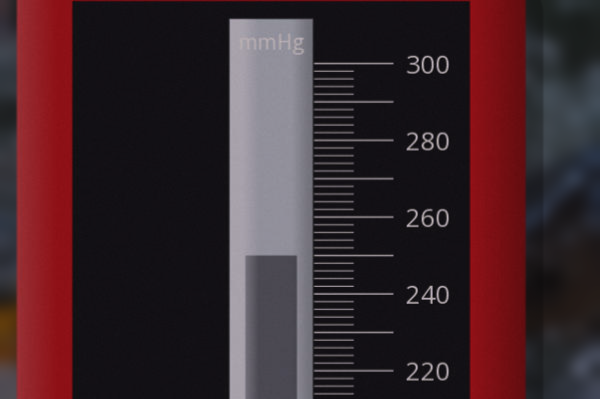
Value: 250,mmHg
